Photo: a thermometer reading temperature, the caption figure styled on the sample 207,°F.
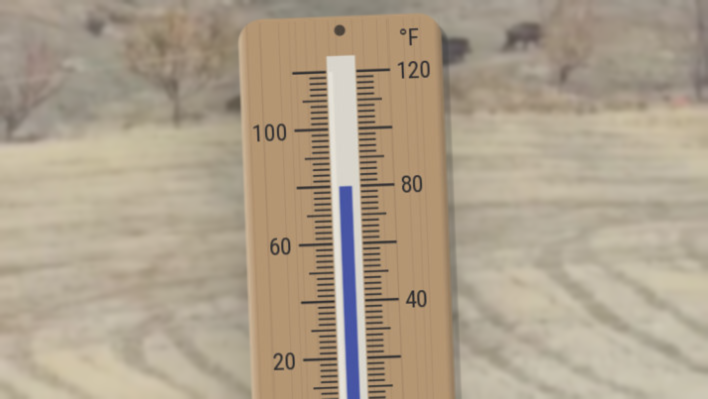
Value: 80,°F
